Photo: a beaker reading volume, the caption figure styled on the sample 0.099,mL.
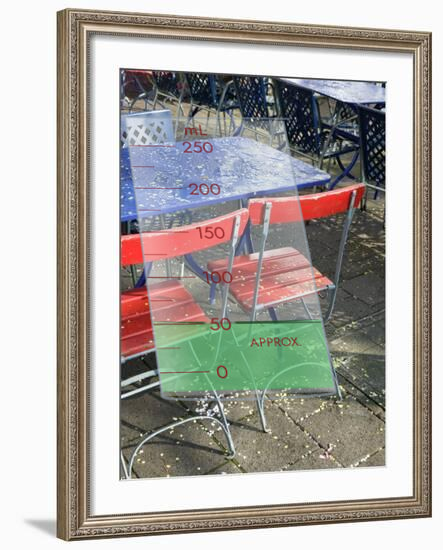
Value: 50,mL
